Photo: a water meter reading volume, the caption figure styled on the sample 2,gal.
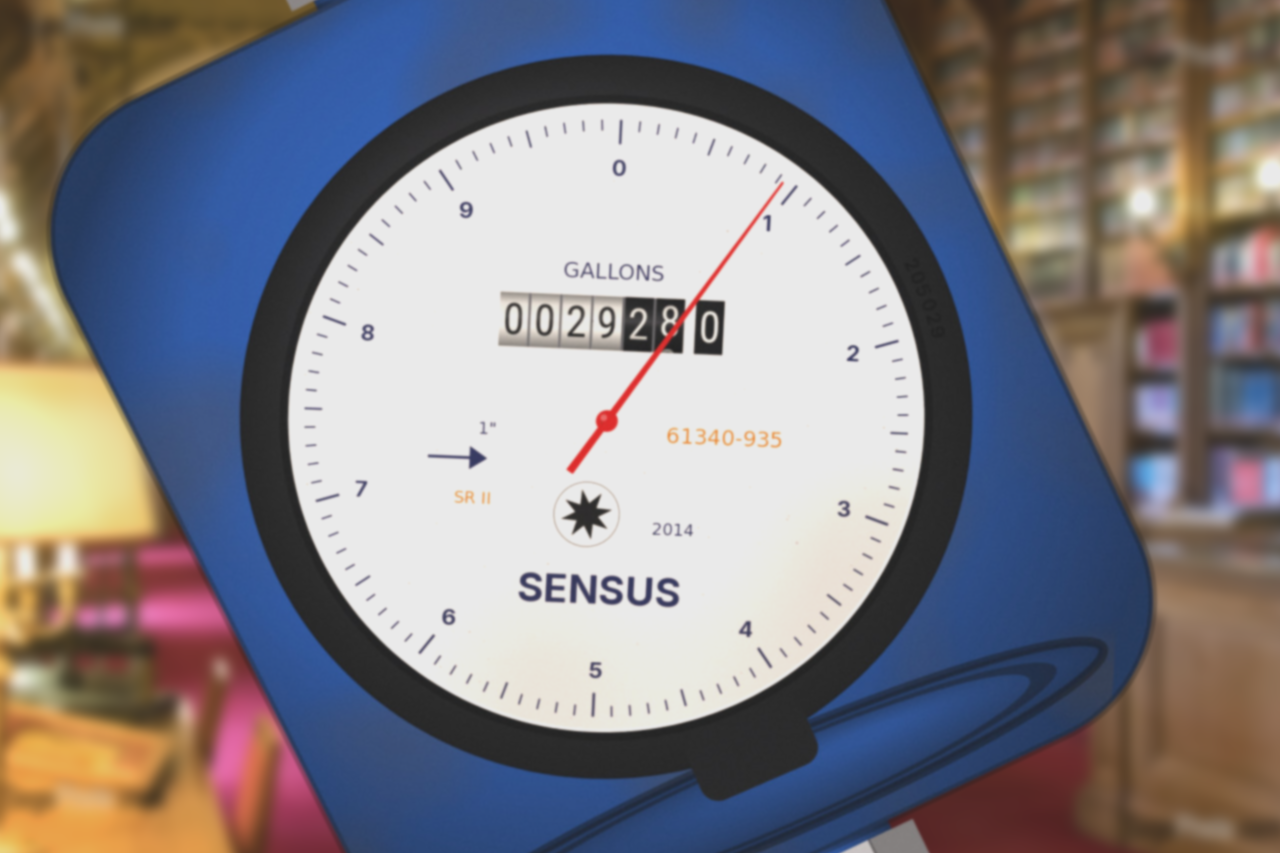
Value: 29280.9,gal
